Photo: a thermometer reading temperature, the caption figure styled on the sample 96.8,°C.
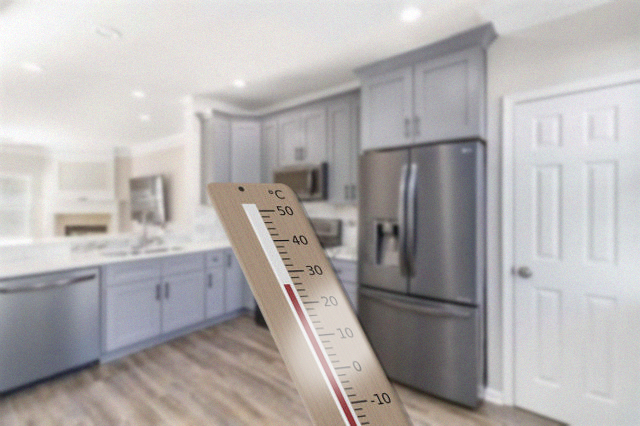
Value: 26,°C
